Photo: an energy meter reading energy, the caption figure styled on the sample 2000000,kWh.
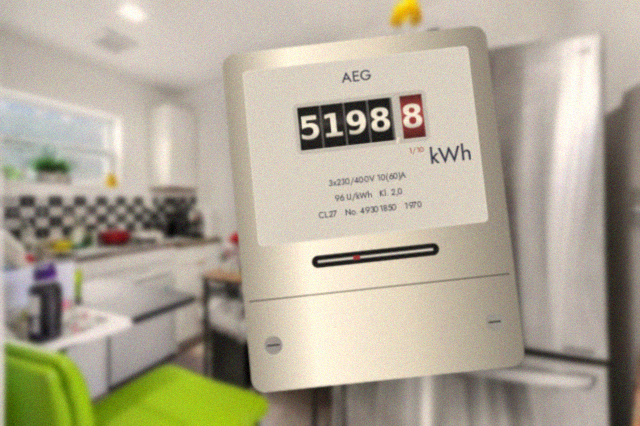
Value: 5198.8,kWh
